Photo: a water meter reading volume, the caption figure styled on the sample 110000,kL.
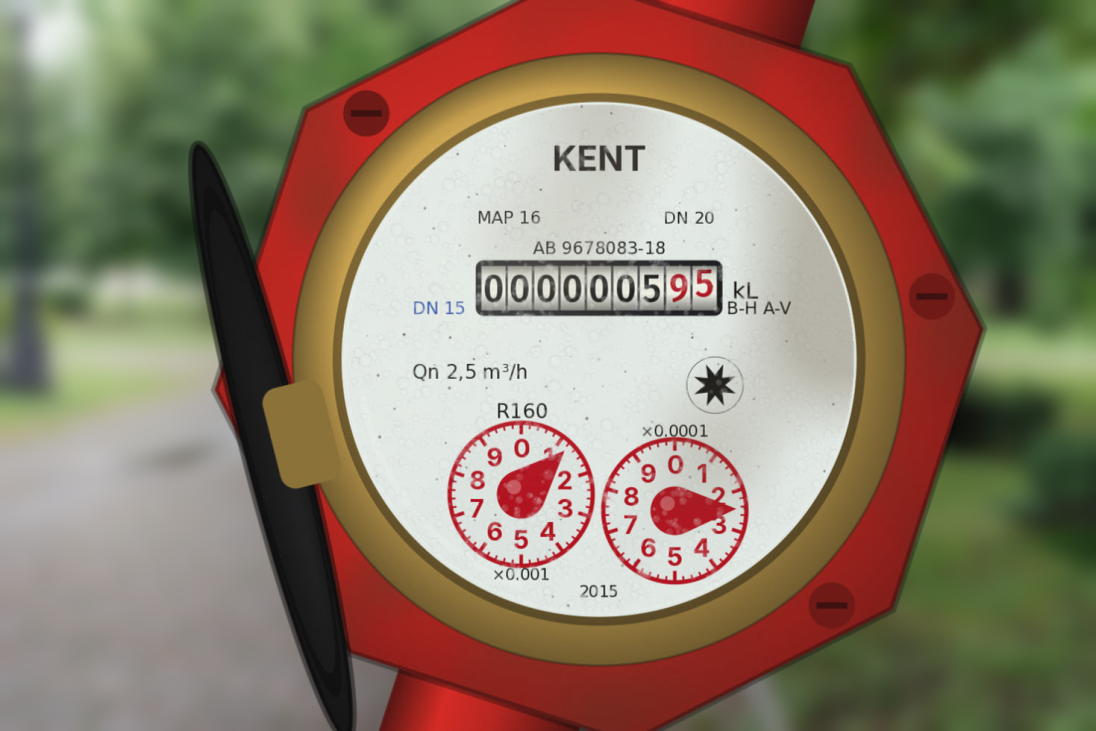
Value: 5.9512,kL
